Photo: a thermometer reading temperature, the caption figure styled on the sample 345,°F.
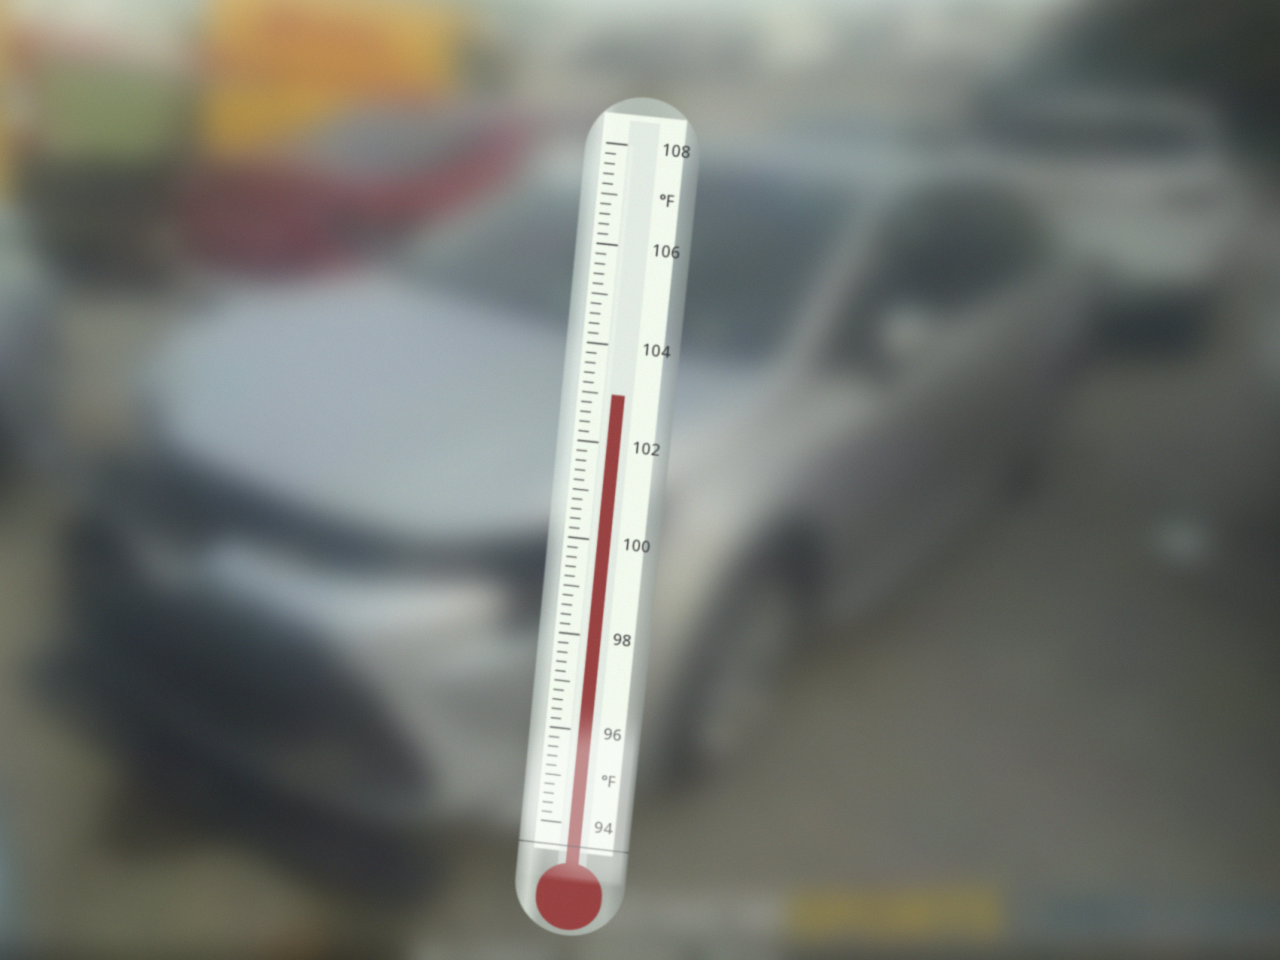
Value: 103,°F
